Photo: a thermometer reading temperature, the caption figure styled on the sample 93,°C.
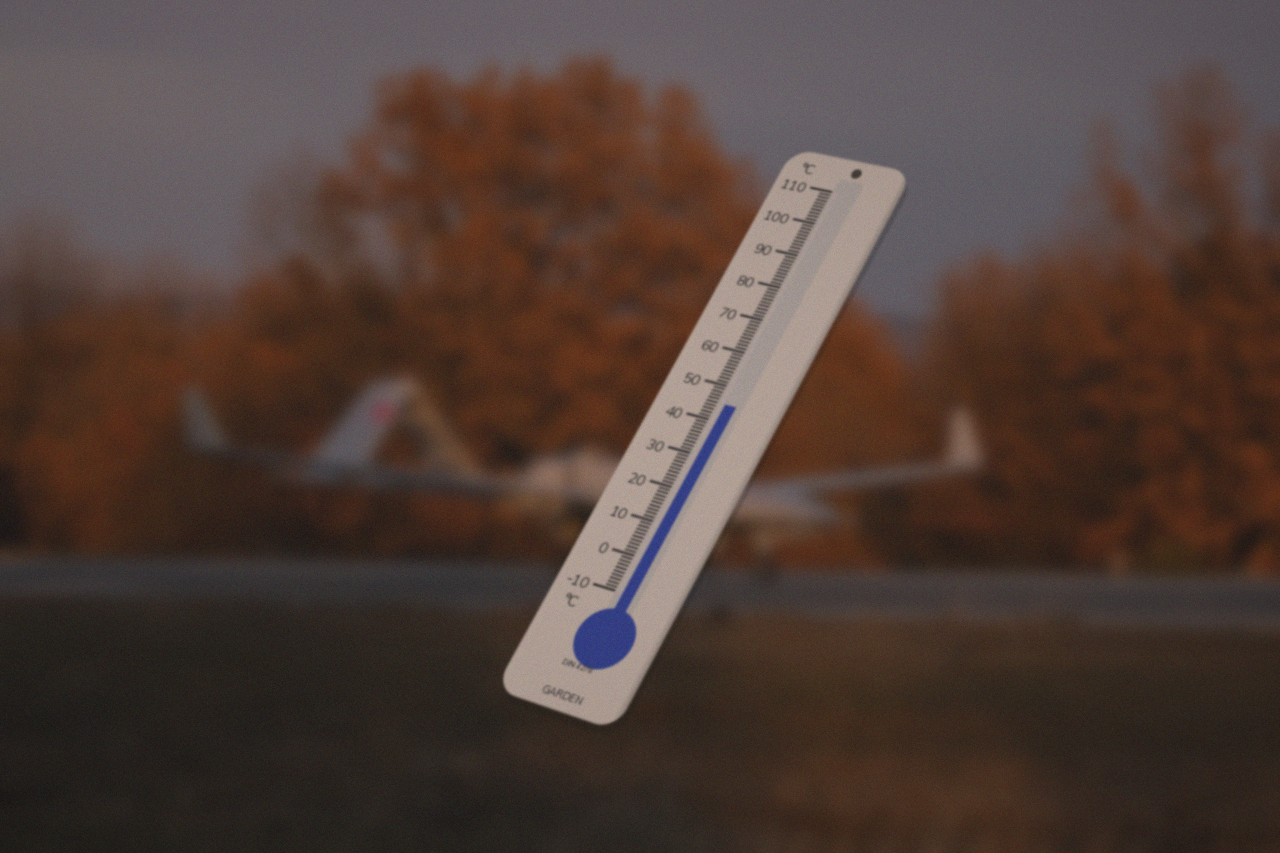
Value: 45,°C
